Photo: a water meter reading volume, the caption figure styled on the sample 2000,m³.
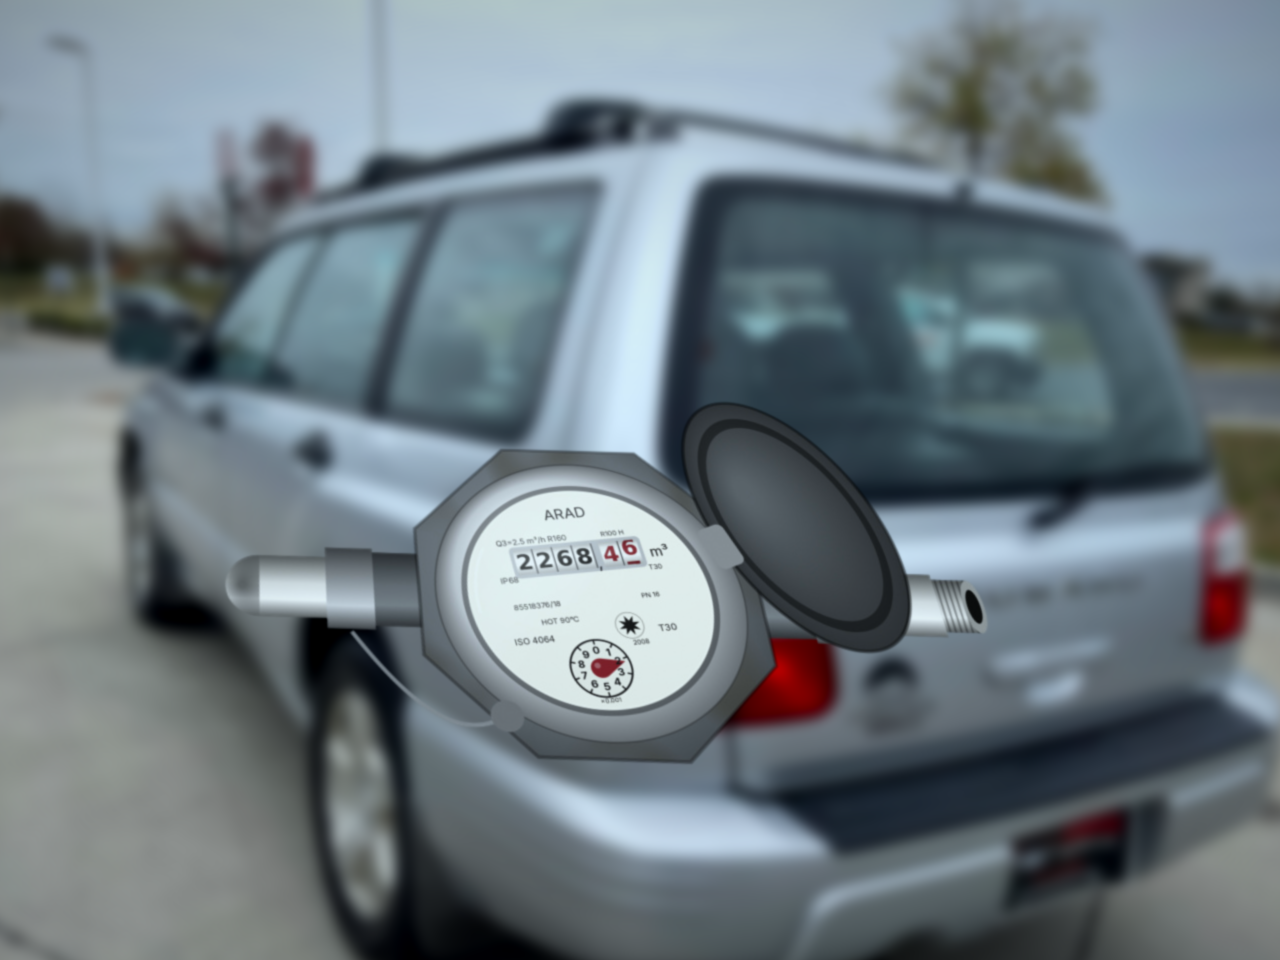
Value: 2268.462,m³
